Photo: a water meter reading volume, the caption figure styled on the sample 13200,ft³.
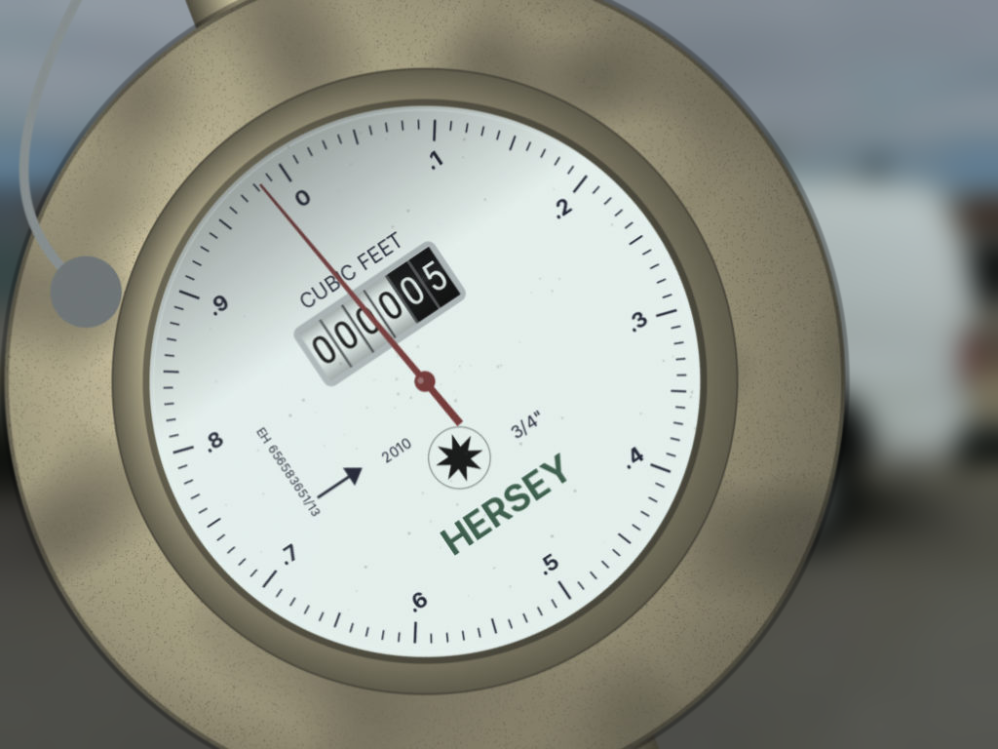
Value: 4.98,ft³
